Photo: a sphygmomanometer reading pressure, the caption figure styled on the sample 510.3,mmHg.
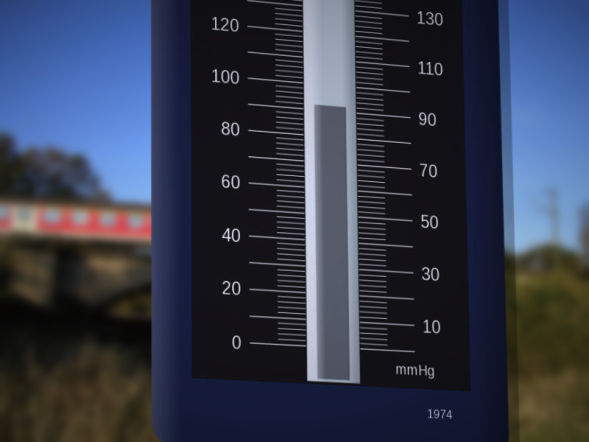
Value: 92,mmHg
